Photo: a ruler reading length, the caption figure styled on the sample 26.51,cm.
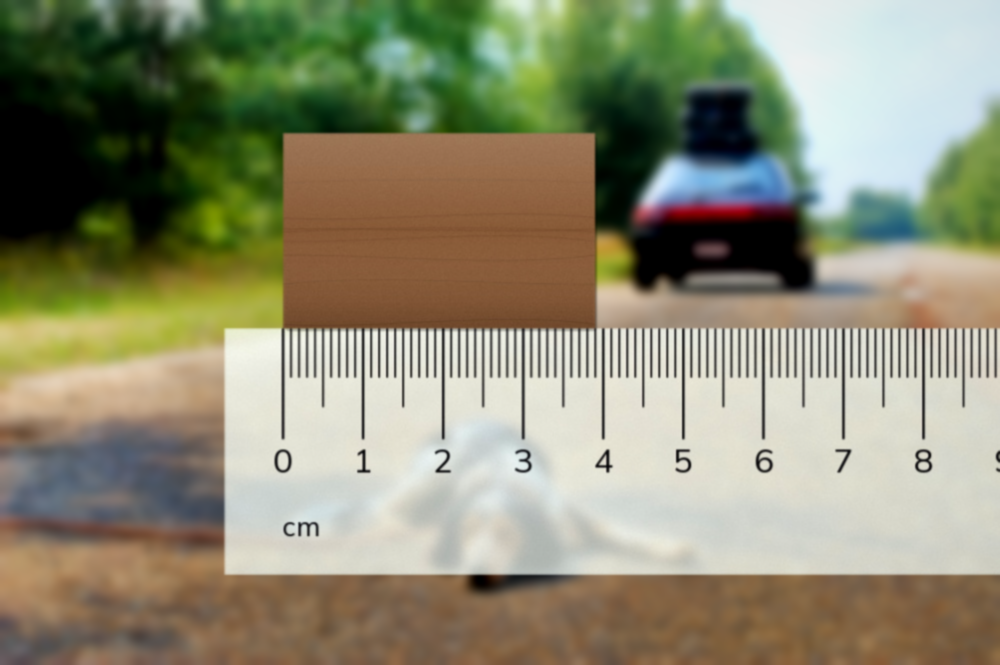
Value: 3.9,cm
